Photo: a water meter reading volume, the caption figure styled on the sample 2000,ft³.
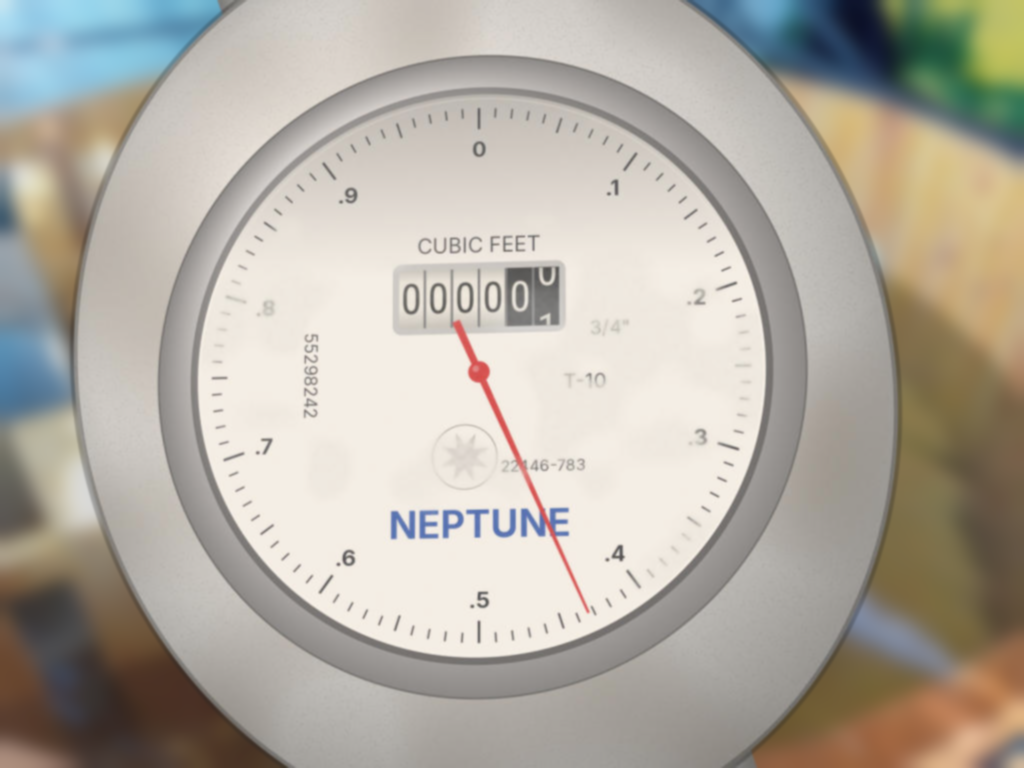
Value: 0.43,ft³
